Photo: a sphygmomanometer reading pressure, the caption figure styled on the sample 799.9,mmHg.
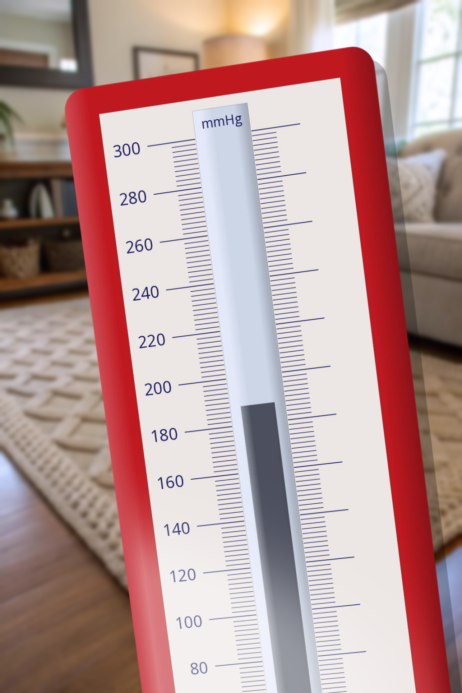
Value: 188,mmHg
